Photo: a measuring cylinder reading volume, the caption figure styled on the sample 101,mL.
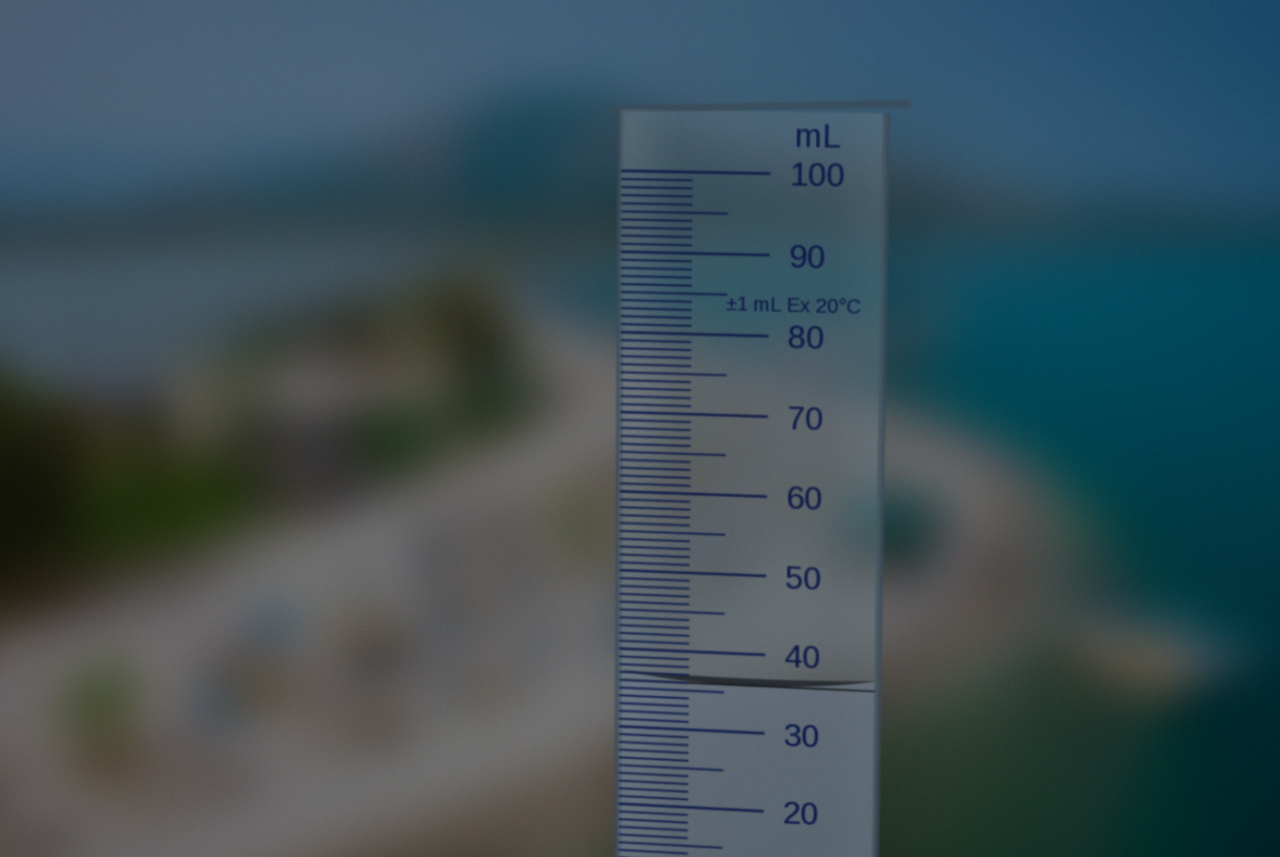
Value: 36,mL
